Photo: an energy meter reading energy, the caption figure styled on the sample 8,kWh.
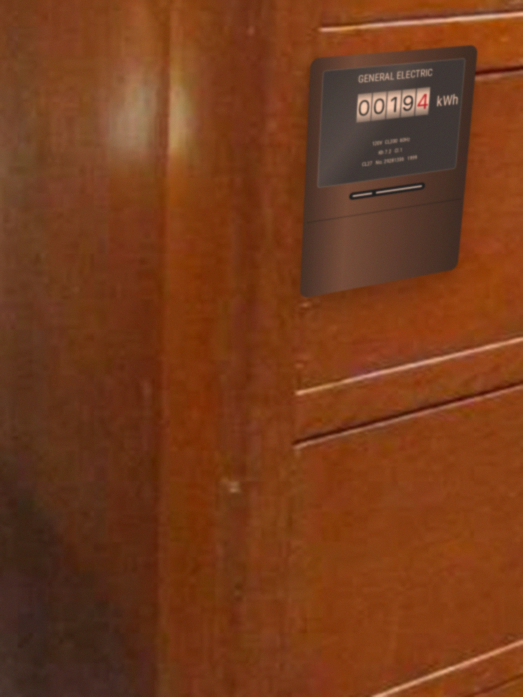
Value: 19.4,kWh
